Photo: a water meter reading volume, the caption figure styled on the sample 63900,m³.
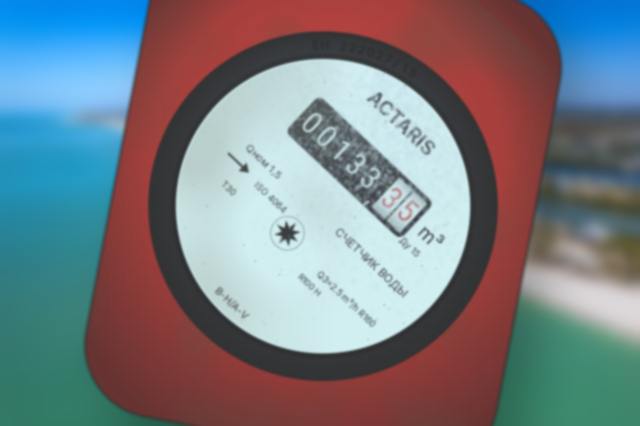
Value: 133.35,m³
